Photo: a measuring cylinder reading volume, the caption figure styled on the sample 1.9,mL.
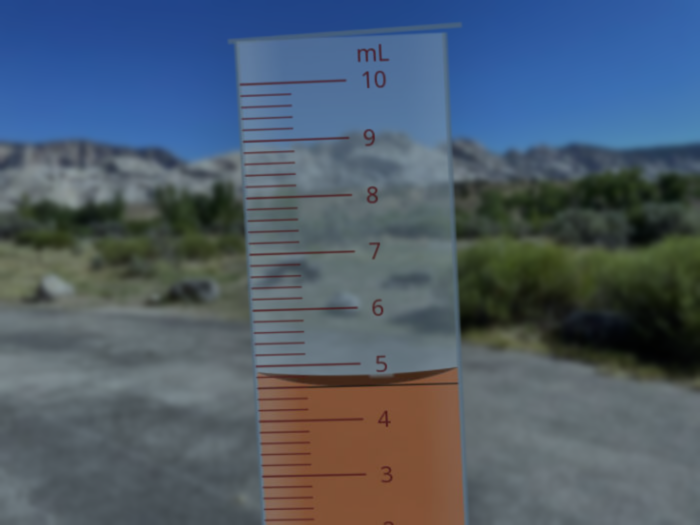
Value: 4.6,mL
